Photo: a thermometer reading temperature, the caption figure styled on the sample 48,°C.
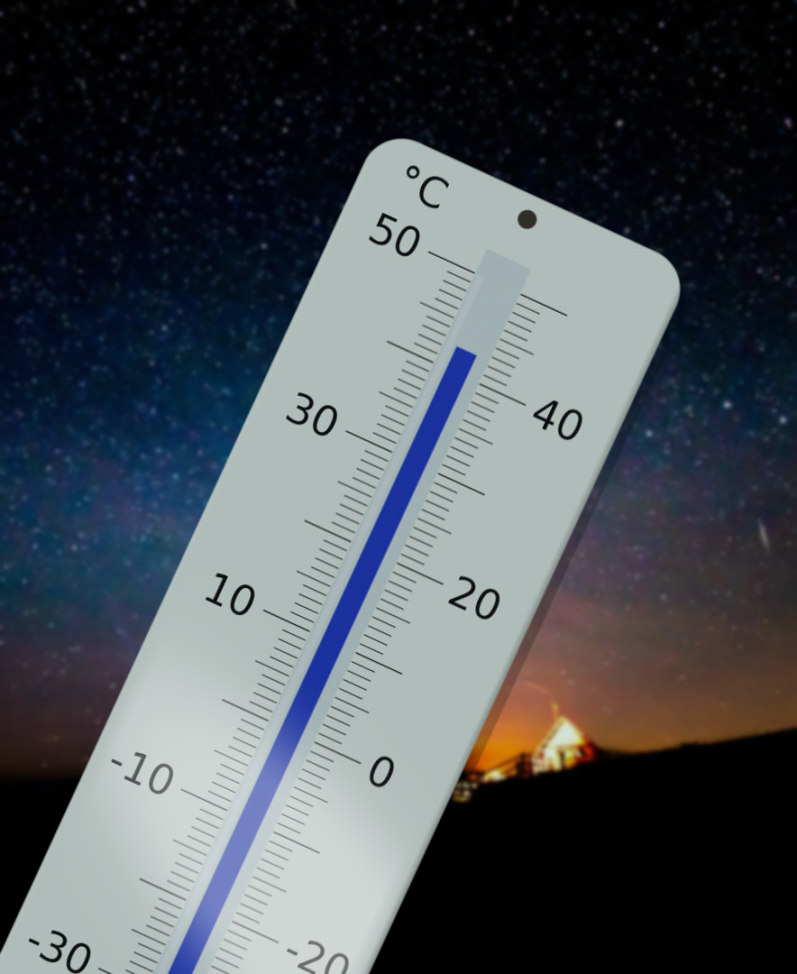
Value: 42.5,°C
